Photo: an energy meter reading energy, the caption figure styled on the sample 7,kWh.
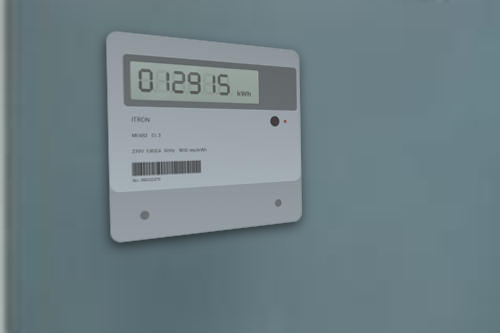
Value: 12915,kWh
